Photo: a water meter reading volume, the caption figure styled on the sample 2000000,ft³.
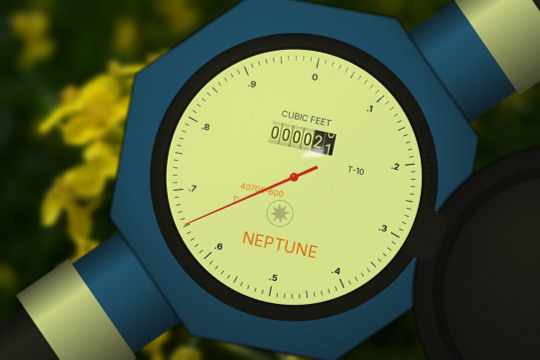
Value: 20.65,ft³
